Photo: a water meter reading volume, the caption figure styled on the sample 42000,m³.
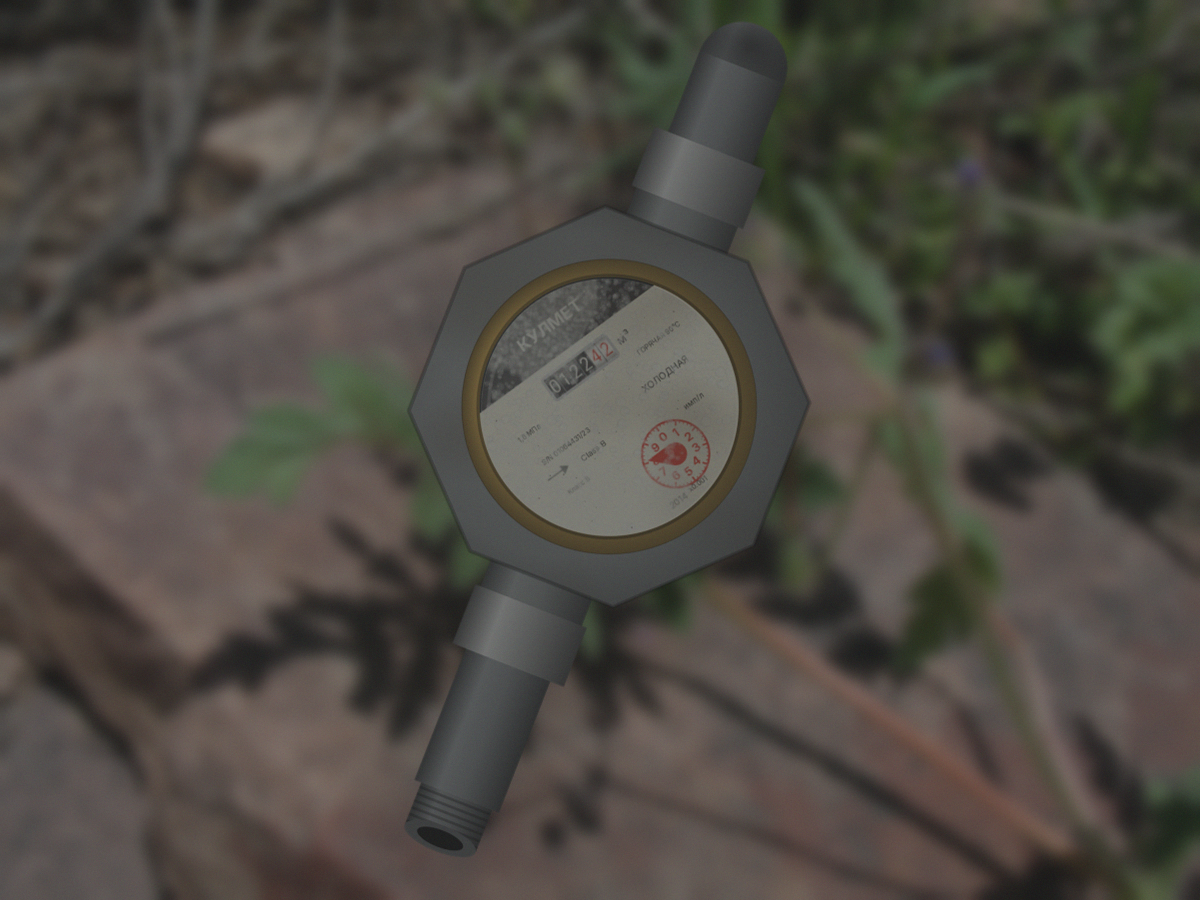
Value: 122.428,m³
